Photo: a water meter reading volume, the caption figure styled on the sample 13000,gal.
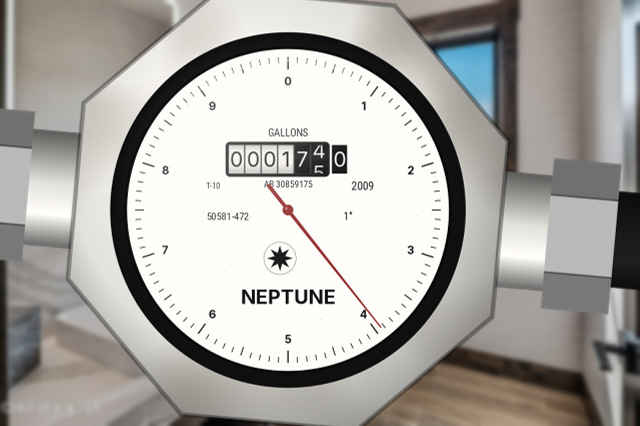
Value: 1743.9,gal
